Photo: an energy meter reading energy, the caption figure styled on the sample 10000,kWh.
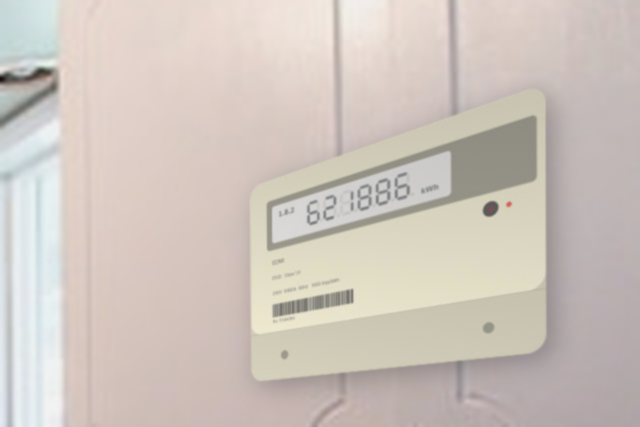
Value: 621886,kWh
